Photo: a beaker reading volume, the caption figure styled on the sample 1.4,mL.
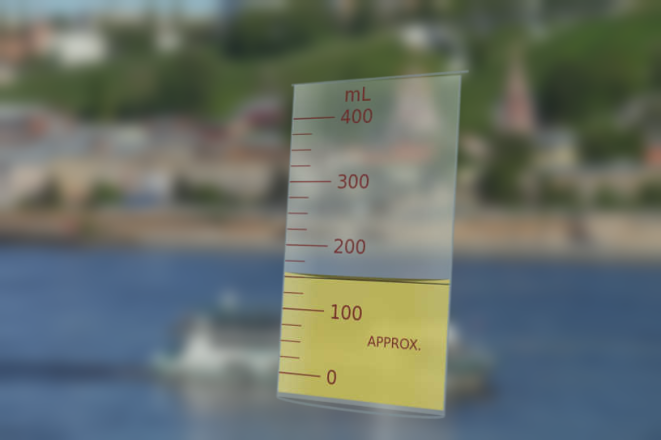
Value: 150,mL
